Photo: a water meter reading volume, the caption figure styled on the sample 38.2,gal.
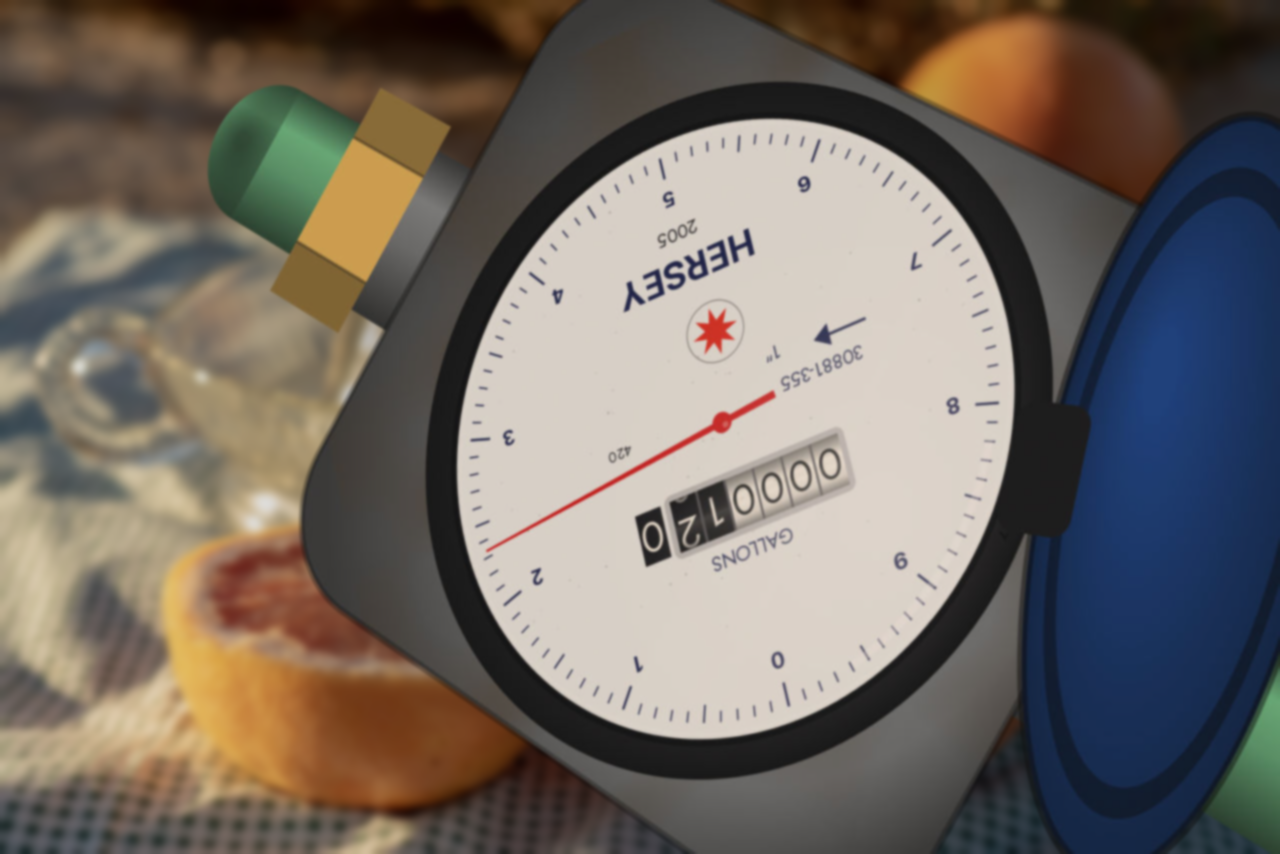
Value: 122.3,gal
